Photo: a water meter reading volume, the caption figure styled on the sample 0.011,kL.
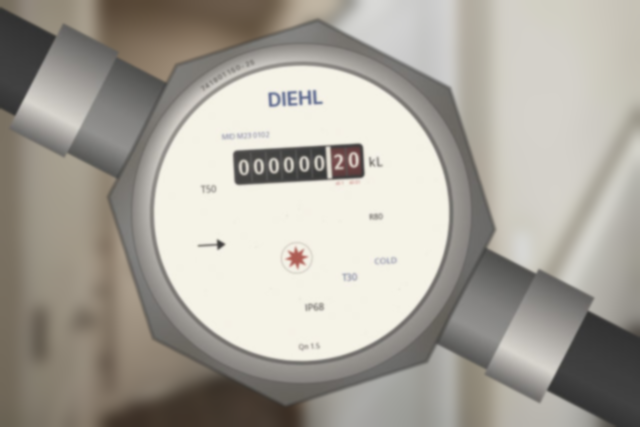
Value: 0.20,kL
